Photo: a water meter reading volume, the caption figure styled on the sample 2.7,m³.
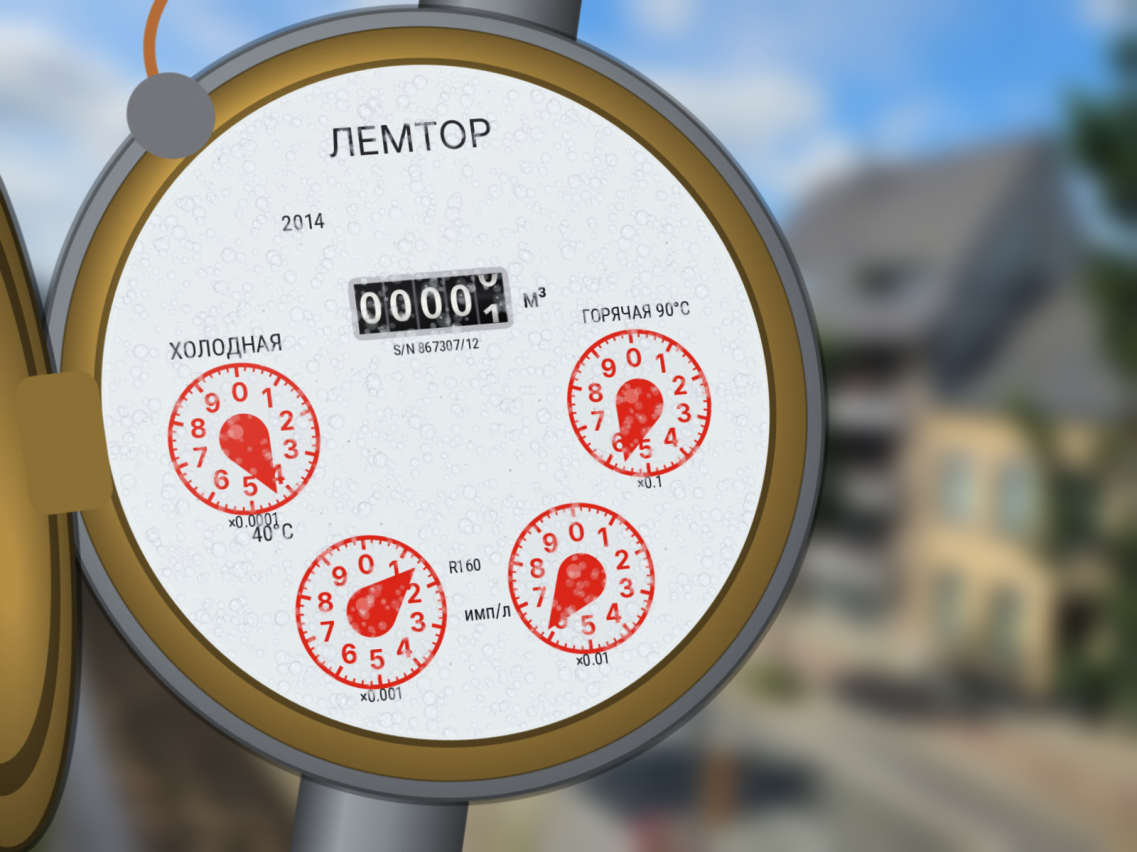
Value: 0.5614,m³
